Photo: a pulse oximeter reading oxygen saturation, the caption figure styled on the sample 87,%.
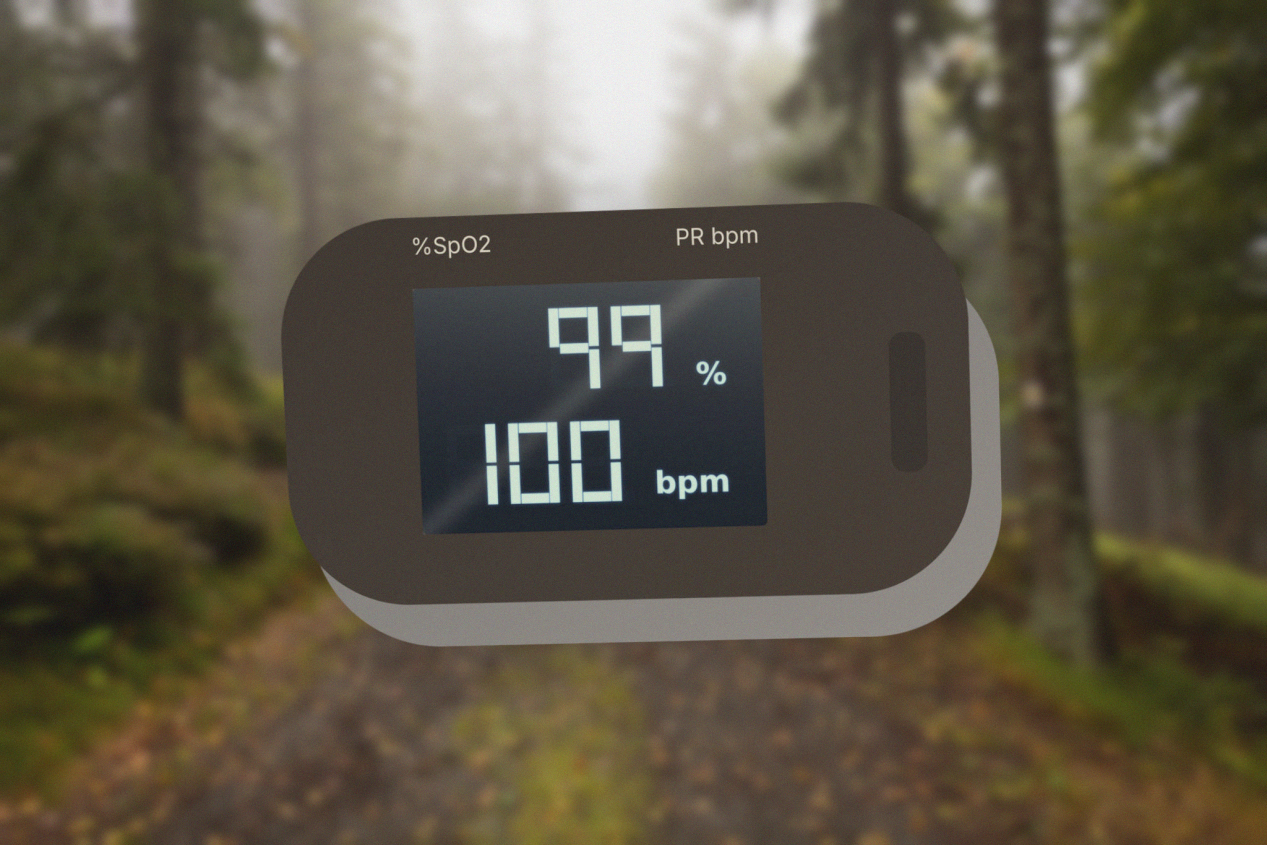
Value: 99,%
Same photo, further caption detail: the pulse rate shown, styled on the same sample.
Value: 100,bpm
